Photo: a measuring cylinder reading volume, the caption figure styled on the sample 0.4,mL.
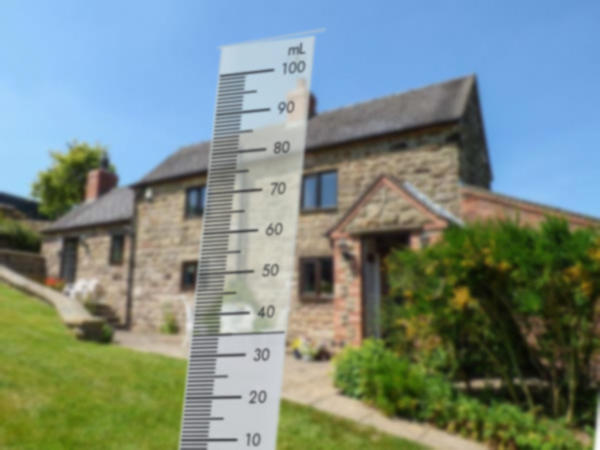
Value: 35,mL
